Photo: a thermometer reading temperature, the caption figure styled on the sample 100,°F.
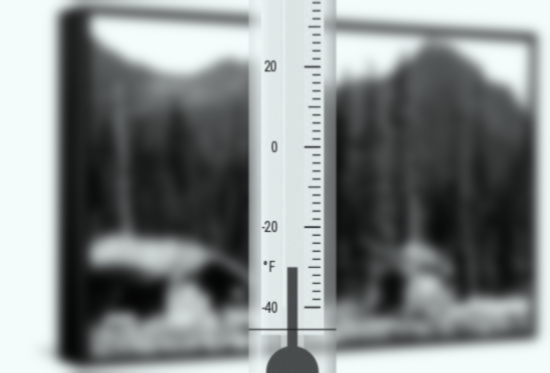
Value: -30,°F
